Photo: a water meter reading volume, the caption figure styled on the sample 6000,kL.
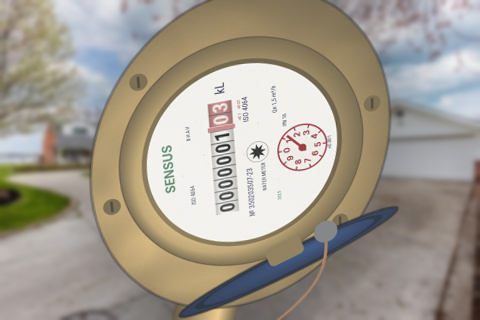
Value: 1.031,kL
